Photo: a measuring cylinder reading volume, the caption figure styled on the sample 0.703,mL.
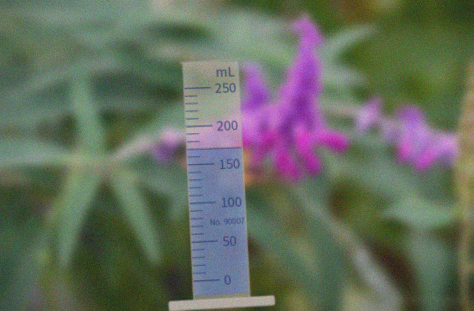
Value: 170,mL
